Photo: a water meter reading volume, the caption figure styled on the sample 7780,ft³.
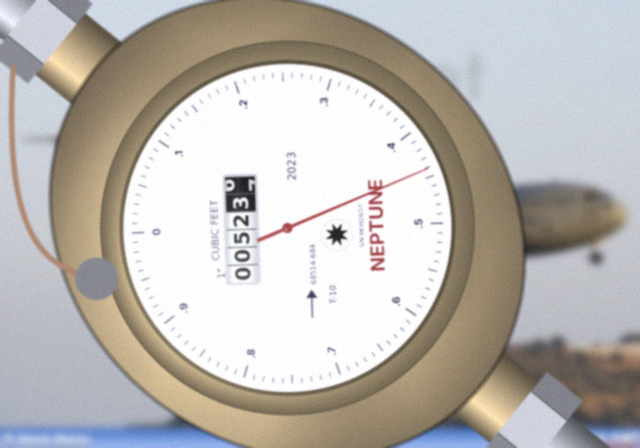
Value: 5236.44,ft³
